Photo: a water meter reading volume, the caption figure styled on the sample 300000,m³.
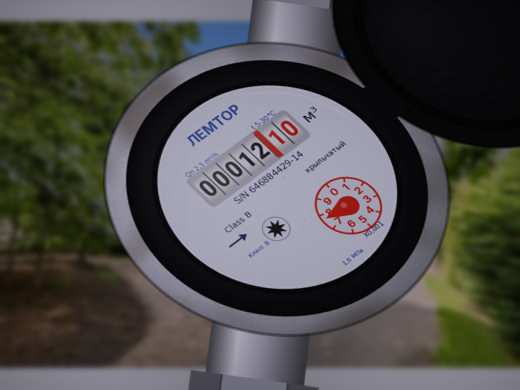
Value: 12.107,m³
